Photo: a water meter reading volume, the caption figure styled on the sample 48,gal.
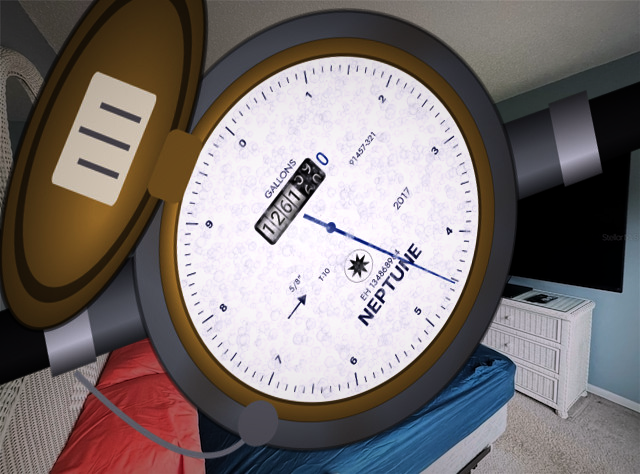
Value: 1261594.5,gal
